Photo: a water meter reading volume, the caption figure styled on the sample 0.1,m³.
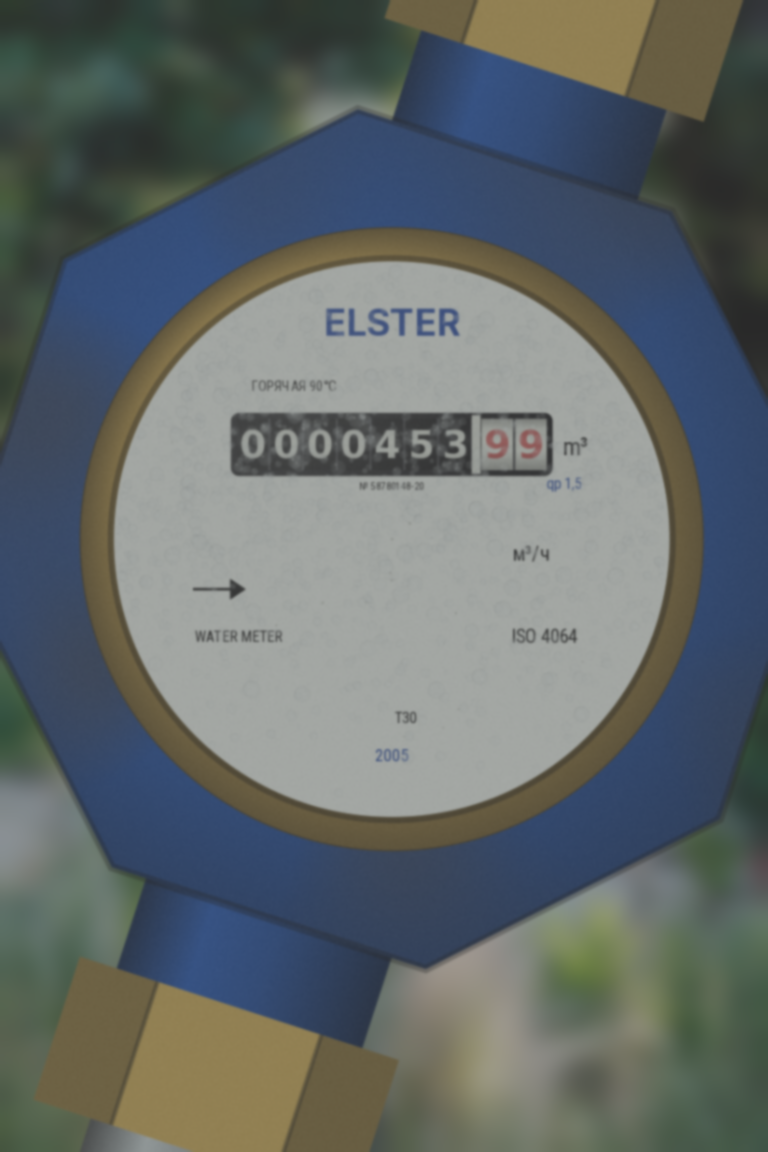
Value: 453.99,m³
